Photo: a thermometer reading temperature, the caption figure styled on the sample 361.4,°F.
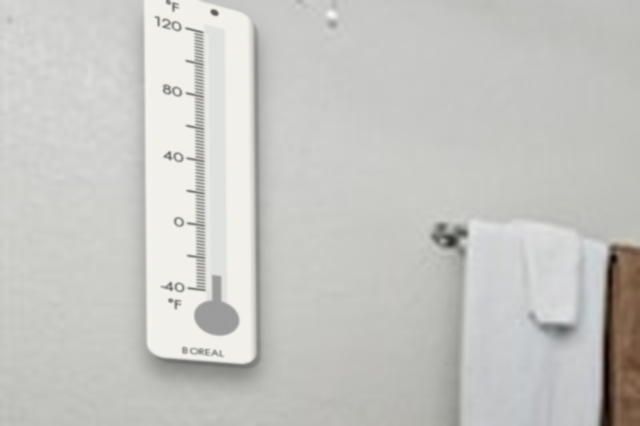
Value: -30,°F
